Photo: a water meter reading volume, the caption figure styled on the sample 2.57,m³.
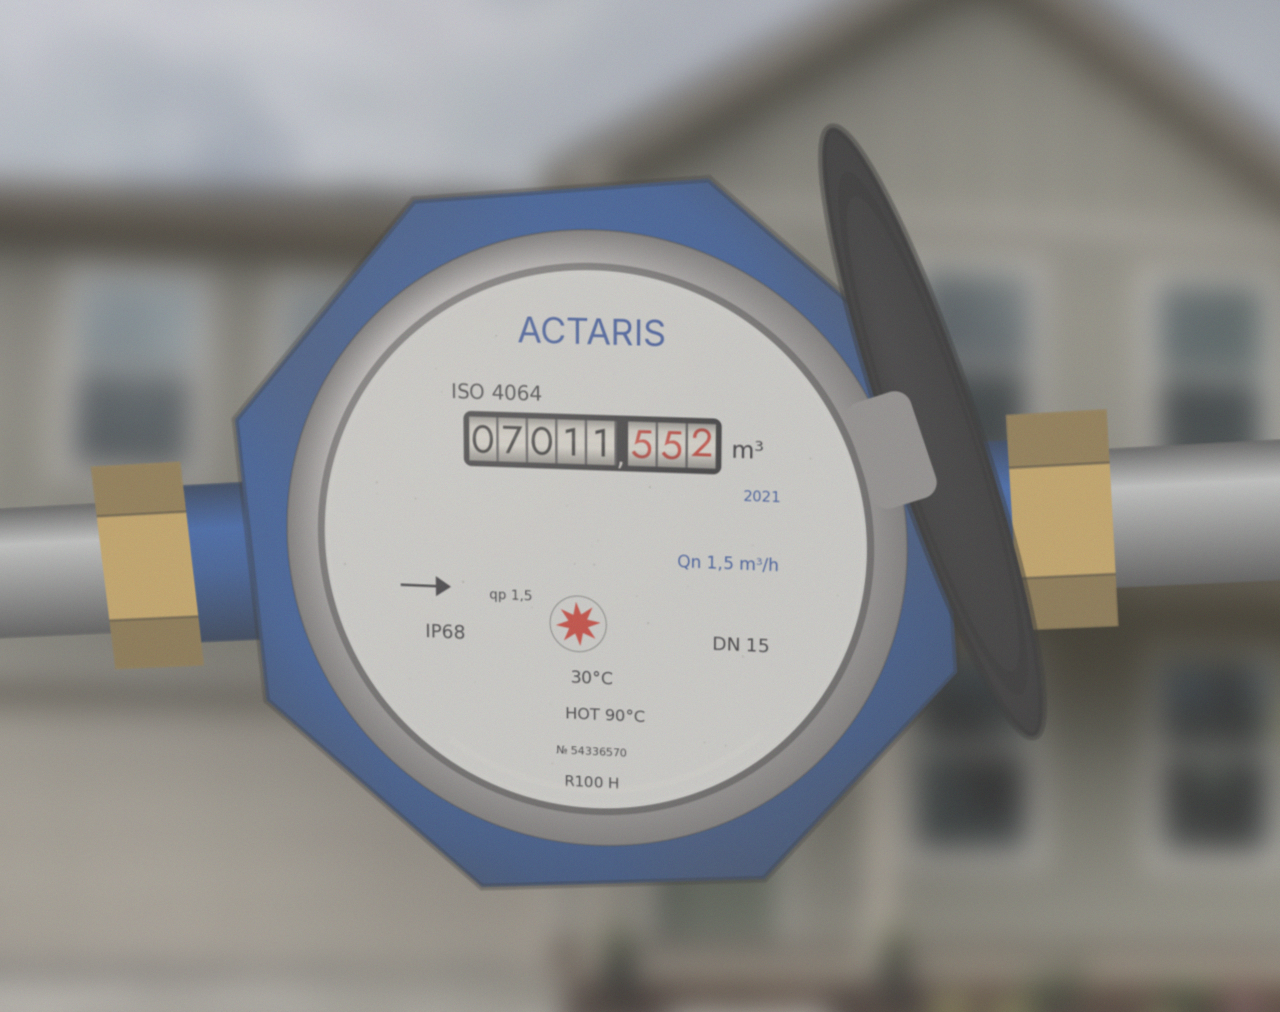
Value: 7011.552,m³
